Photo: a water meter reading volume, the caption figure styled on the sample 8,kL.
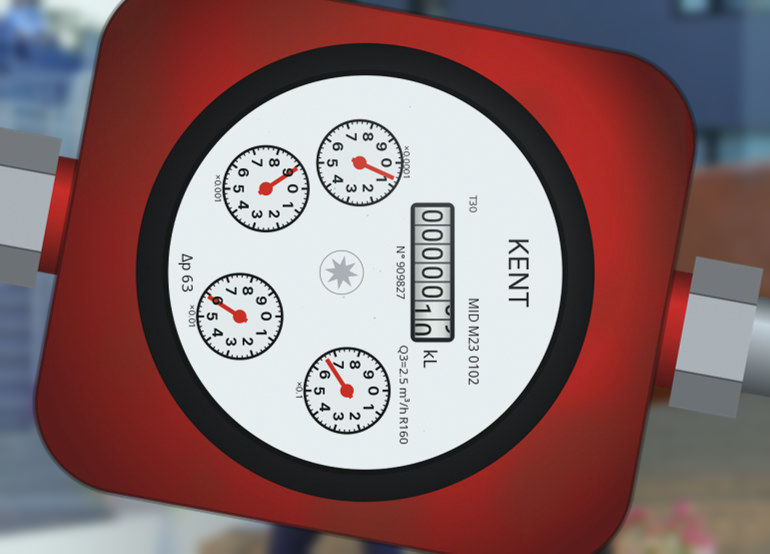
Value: 9.6590,kL
